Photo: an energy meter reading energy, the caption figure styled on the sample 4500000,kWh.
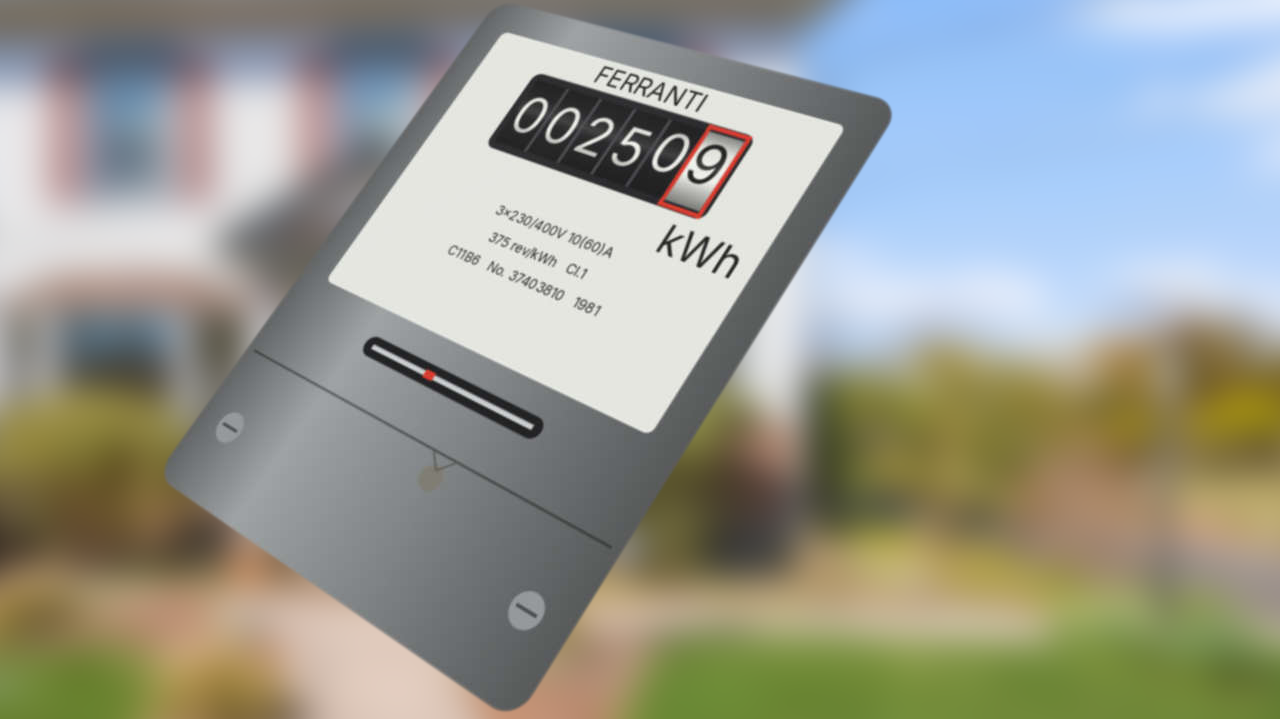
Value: 250.9,kWh
